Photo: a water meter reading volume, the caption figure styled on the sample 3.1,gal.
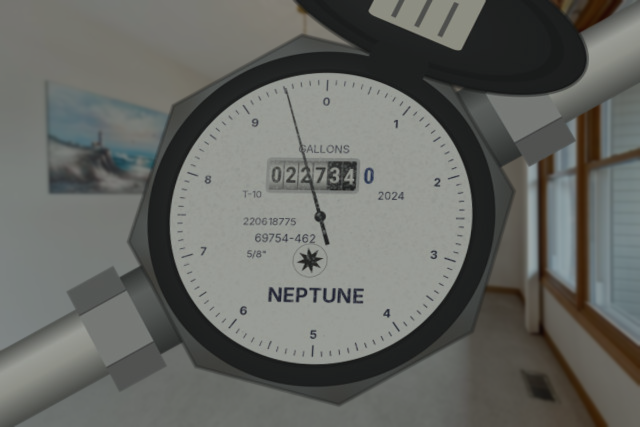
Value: 227339.5,gal
